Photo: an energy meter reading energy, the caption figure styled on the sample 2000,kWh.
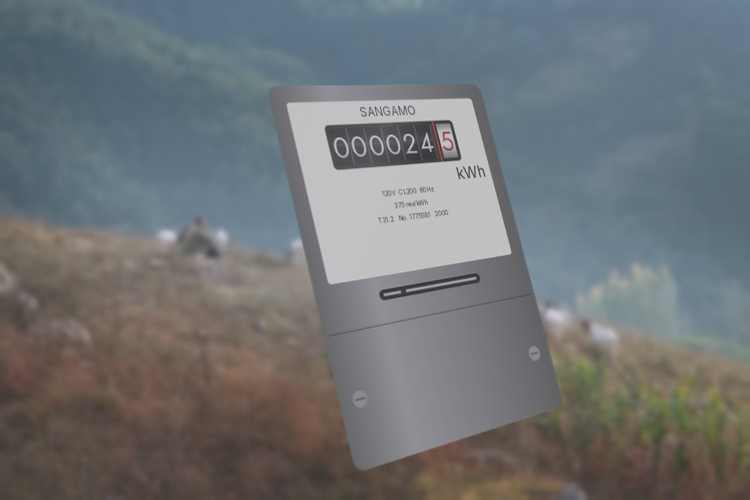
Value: 24.5,kWh
